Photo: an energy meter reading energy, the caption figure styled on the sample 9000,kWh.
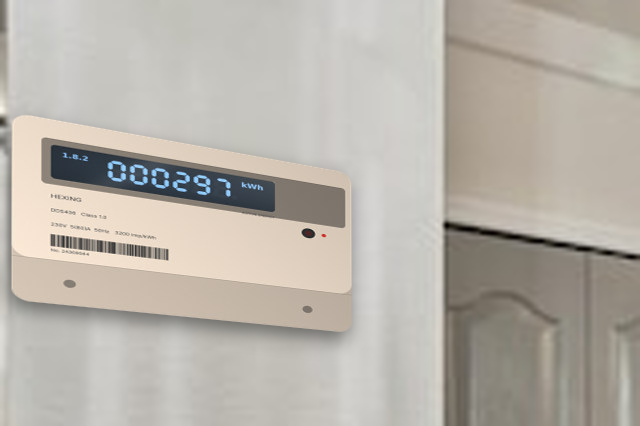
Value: 297,kWh
